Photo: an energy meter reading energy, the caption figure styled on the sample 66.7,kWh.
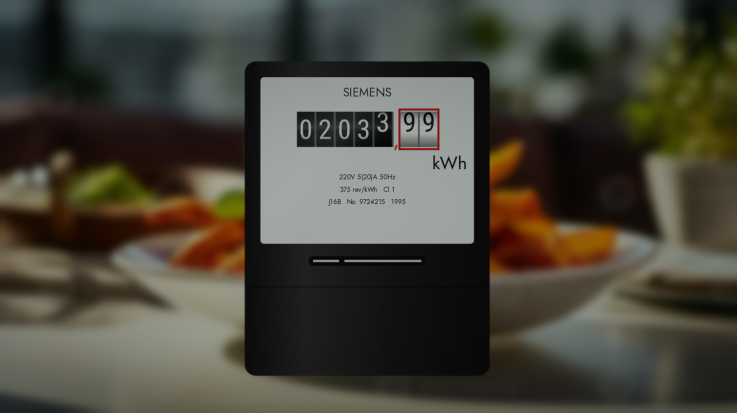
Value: 2033.99,kWh
